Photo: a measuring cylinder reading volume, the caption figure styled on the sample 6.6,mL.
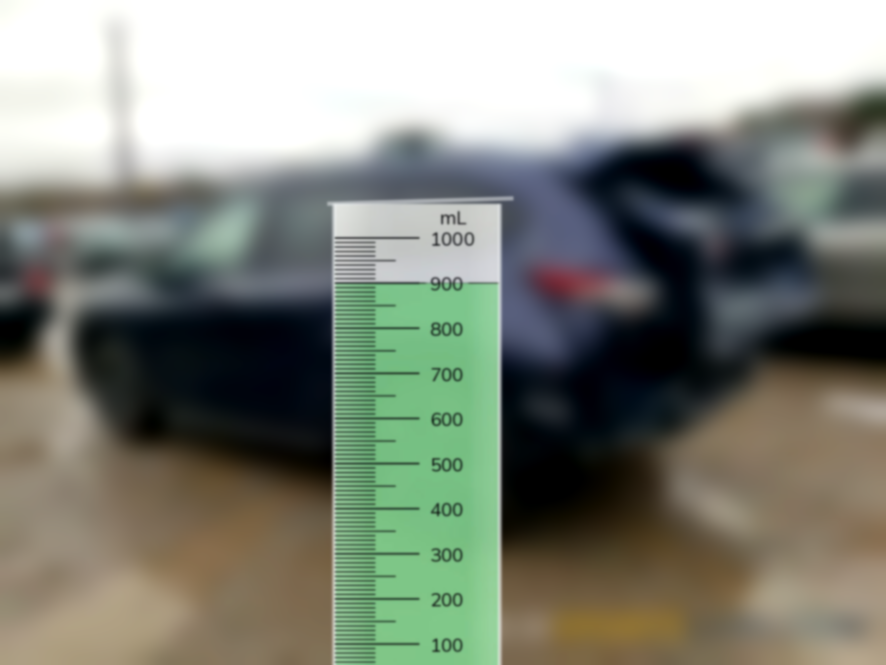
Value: 900,mL
